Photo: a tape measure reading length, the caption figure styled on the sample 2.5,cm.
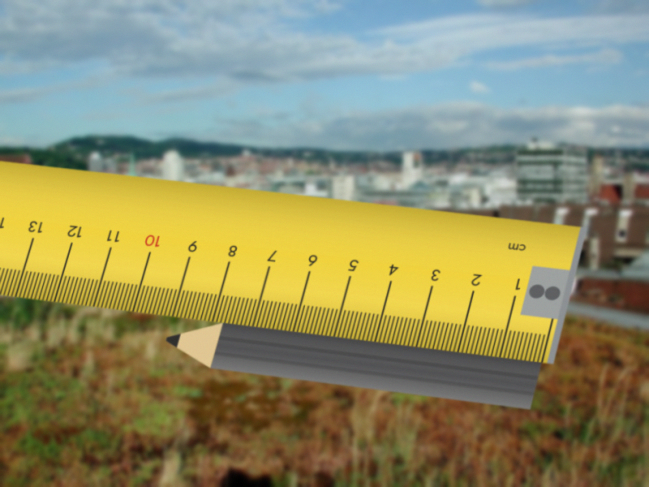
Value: 9,cm
